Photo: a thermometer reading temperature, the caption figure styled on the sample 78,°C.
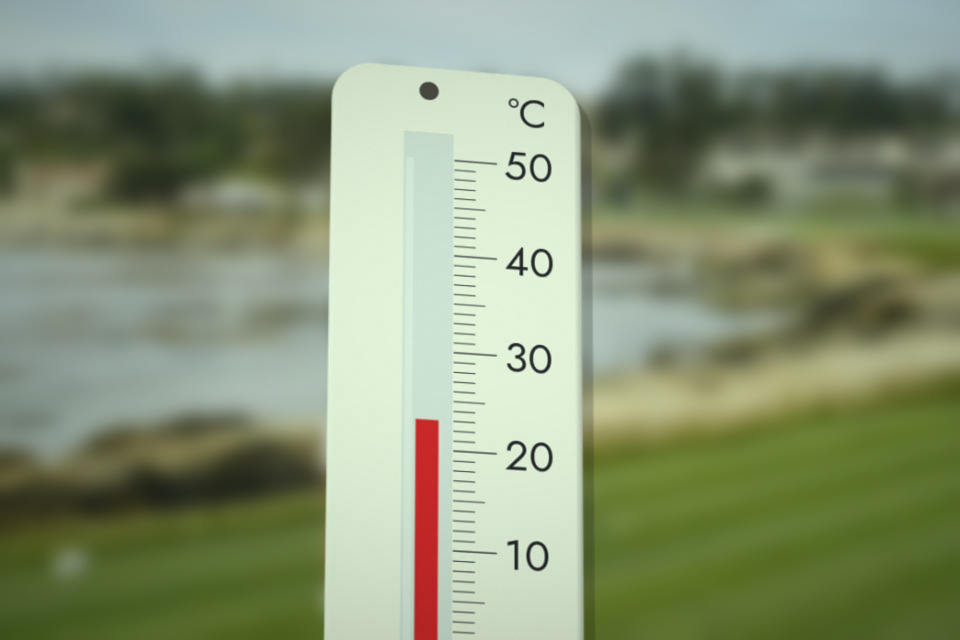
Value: 23,°C
